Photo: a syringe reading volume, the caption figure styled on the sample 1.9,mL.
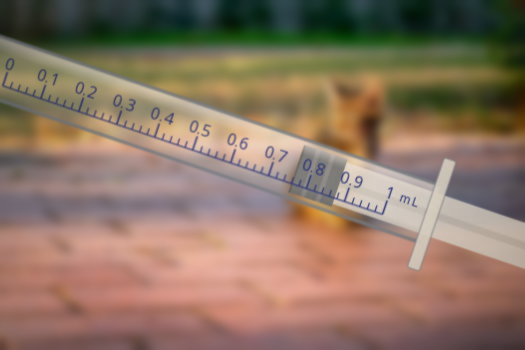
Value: 0.76,mL
